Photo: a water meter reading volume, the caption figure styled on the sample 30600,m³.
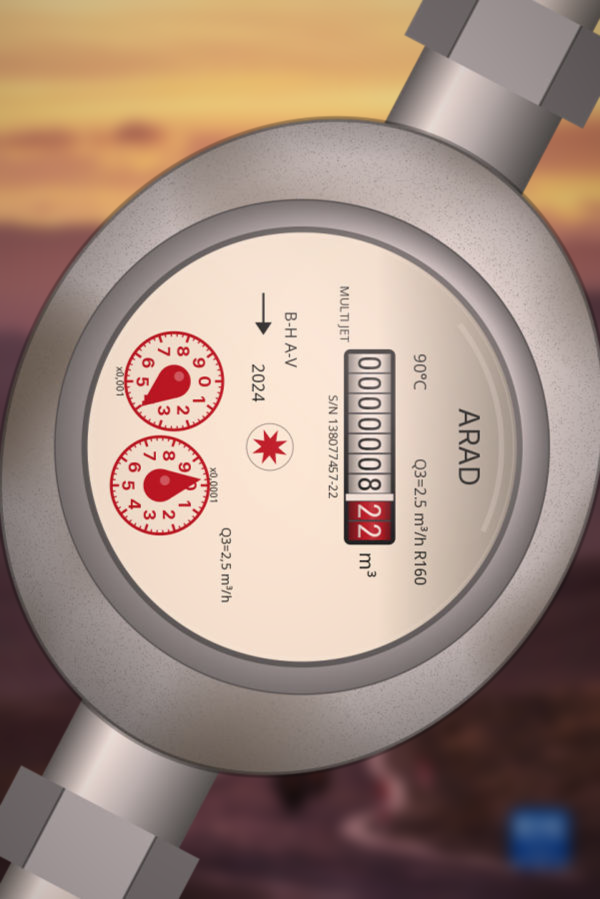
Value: 8.2239,m³
